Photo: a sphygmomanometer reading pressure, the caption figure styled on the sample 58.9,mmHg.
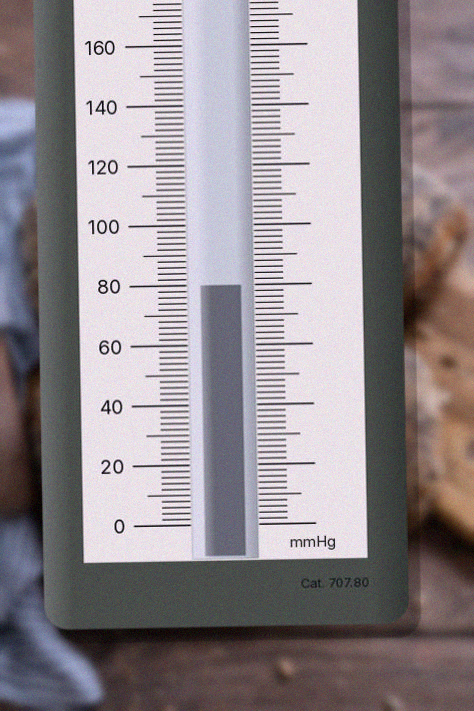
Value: 80,mmHg
